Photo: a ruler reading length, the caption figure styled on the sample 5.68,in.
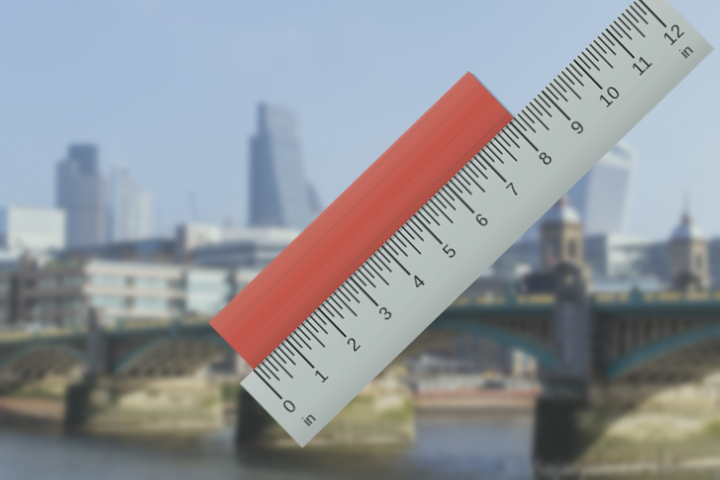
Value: 8.125,in
